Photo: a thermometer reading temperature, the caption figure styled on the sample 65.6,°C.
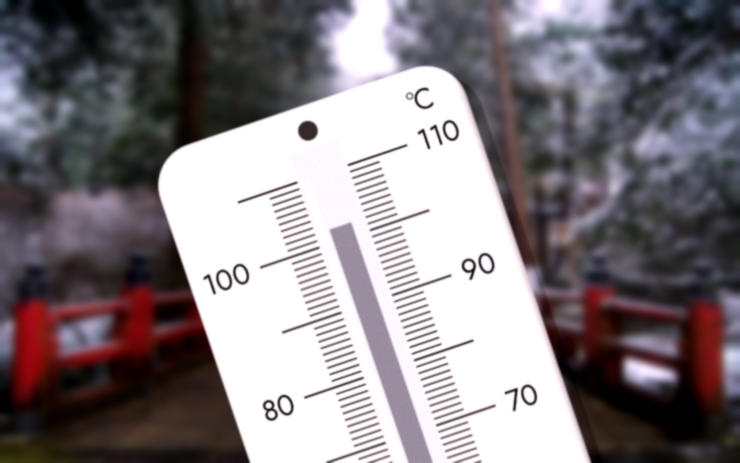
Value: 102,°C
